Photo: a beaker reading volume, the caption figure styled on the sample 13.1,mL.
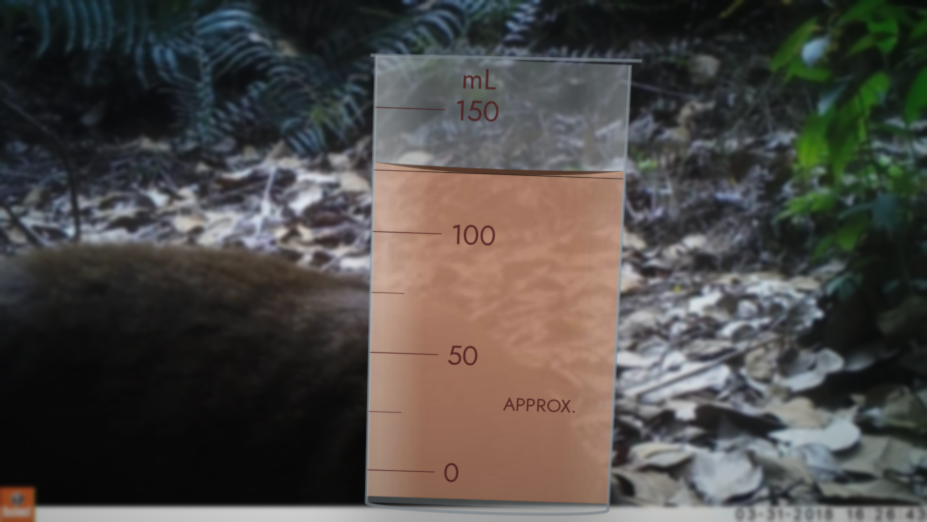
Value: 125,mL
